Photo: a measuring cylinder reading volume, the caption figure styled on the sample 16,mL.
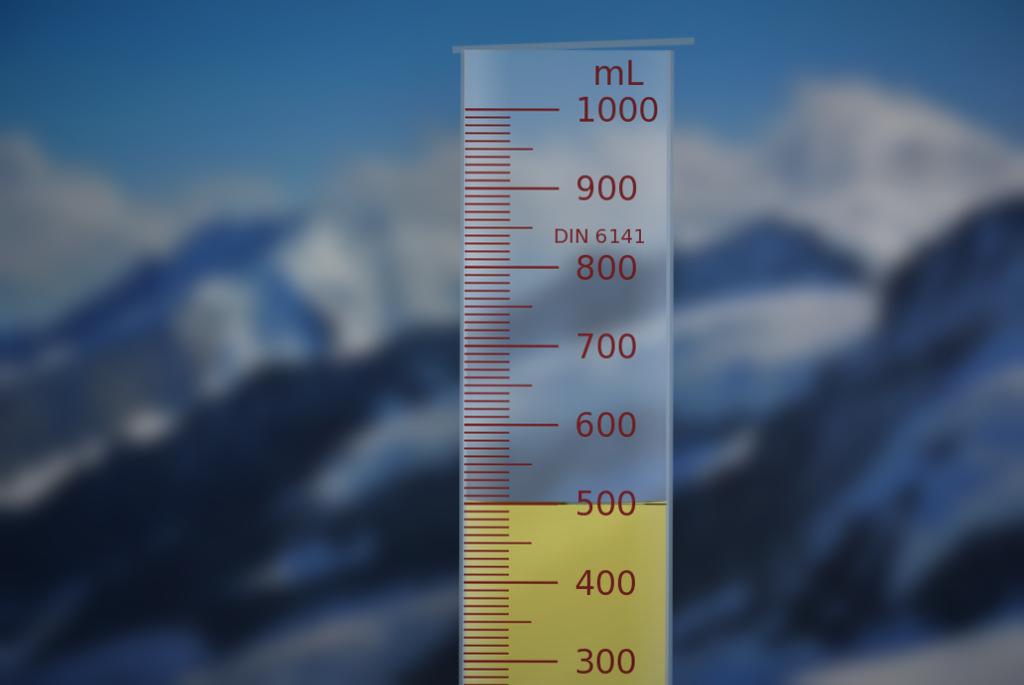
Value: 500,mL
